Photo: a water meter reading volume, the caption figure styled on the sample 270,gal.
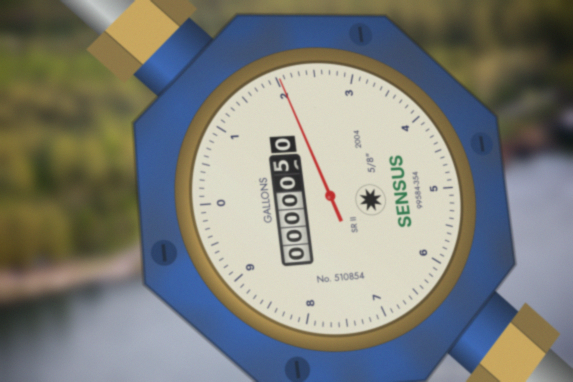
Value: 52.0,gal
